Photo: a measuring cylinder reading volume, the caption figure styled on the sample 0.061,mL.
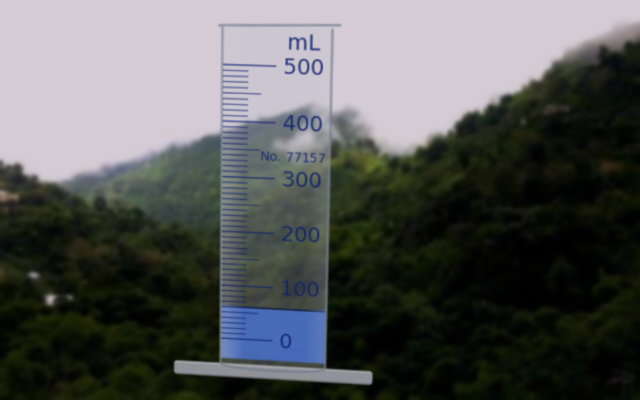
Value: 60,mL
